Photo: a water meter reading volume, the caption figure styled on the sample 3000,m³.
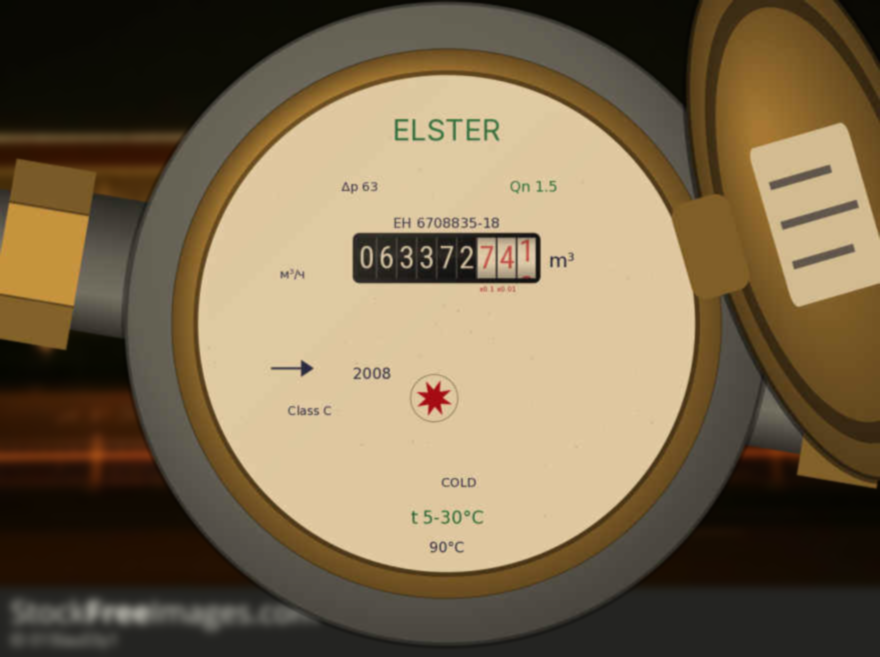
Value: 63372.741,m³
